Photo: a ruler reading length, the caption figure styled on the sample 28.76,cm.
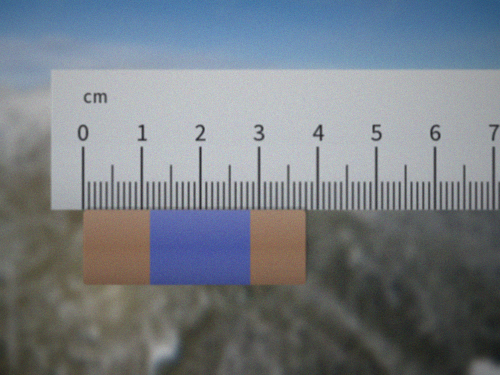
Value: 3.8,cm
